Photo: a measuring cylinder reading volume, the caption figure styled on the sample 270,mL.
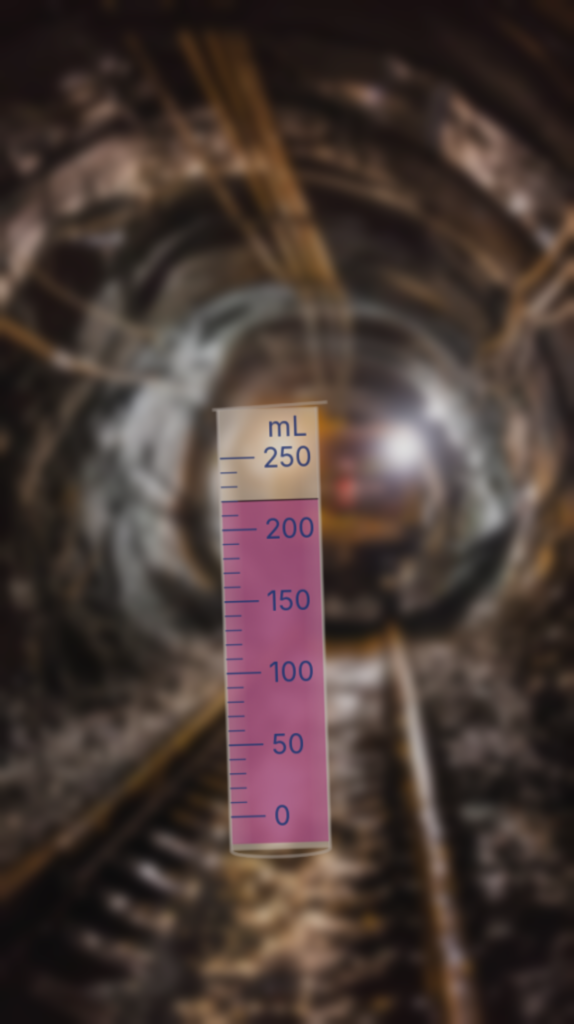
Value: 220,mL
